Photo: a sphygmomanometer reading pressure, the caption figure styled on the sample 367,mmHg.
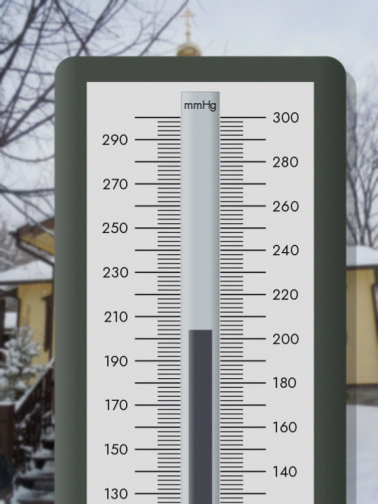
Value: 204,mmHg
